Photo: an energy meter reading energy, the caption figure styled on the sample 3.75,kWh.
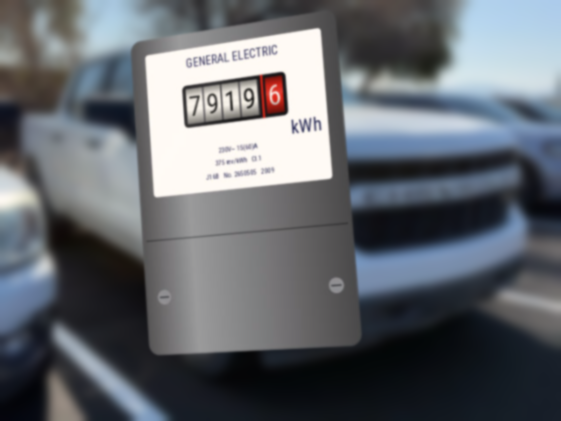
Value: 7919.6,kWh
